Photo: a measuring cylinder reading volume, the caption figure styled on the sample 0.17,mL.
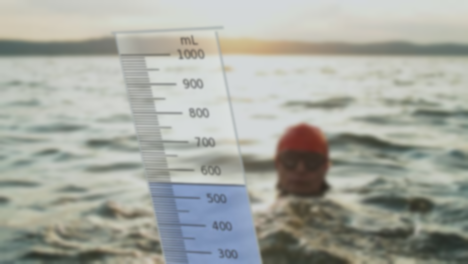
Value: 550,mL
